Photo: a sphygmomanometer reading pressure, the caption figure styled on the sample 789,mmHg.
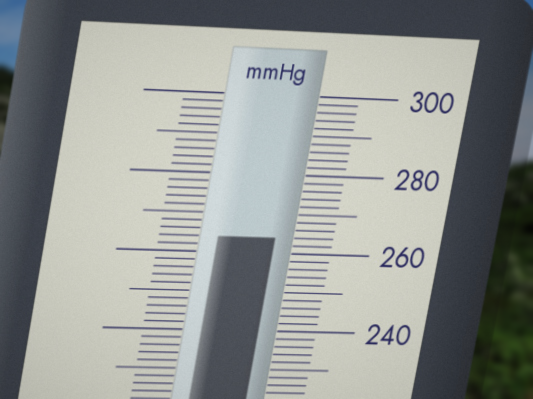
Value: 264,mmHg
